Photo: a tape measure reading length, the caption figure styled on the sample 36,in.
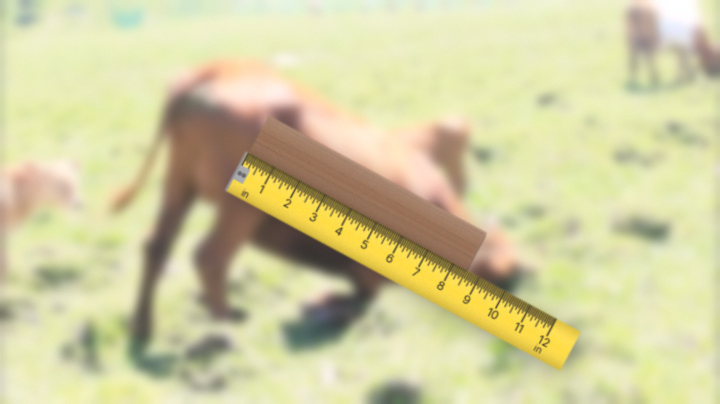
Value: 8.5,in
